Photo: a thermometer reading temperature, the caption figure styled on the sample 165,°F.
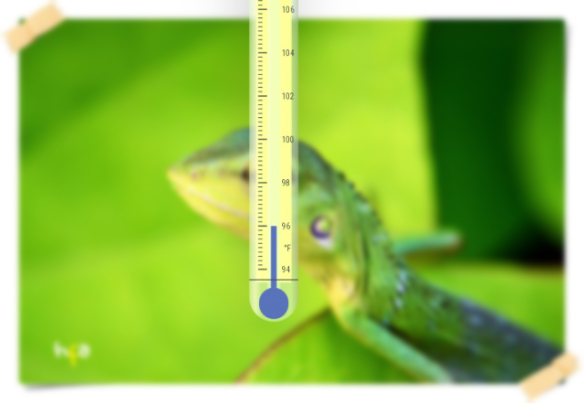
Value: 96,°F
